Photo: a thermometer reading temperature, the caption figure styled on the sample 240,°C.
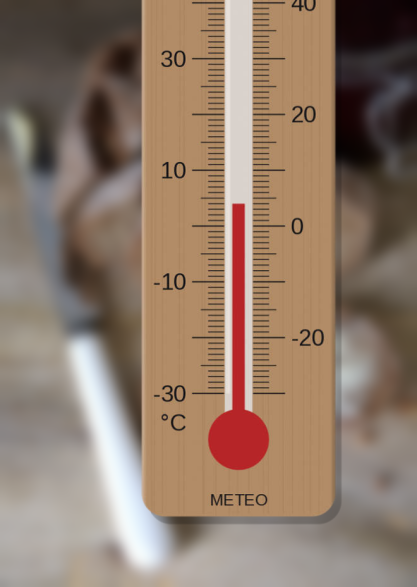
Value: 4,°C
